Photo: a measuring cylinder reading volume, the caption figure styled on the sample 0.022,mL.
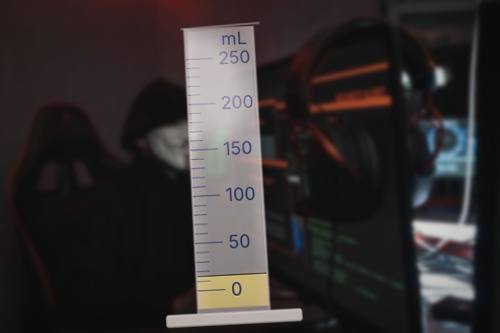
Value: 15,mL
